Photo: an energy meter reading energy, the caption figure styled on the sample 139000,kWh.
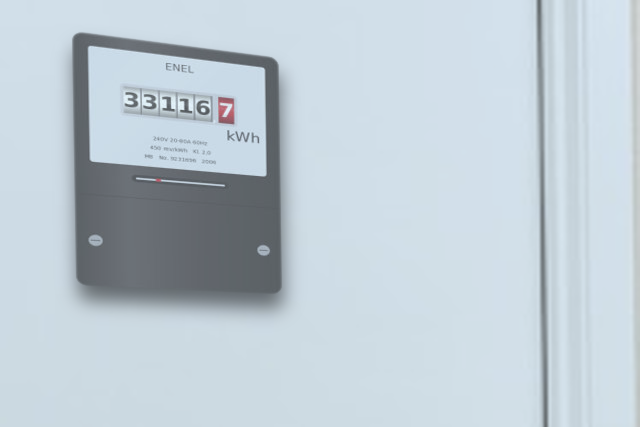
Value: 33116.7,kWh
